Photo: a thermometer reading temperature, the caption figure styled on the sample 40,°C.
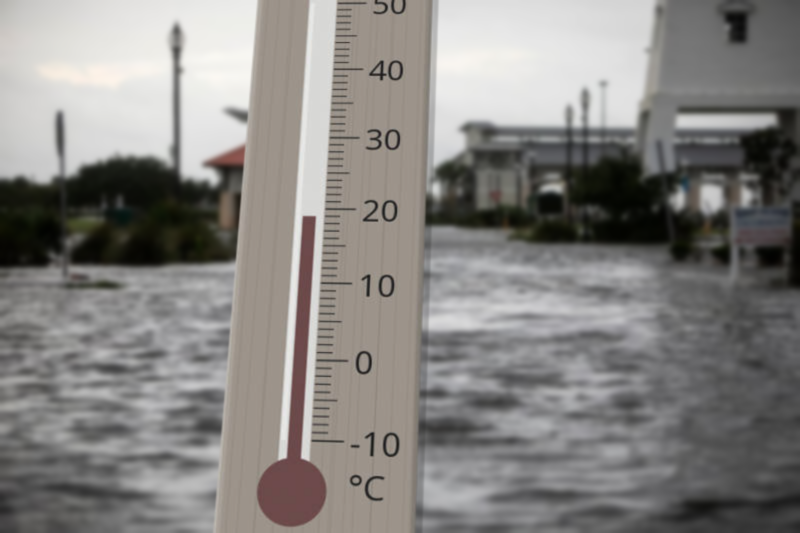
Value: 19,°C
